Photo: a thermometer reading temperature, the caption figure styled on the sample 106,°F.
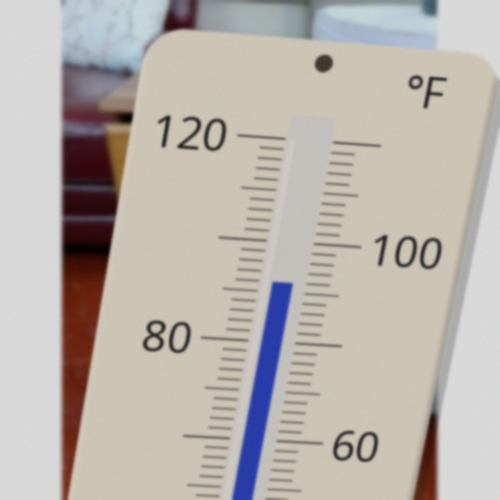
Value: 92,°F
